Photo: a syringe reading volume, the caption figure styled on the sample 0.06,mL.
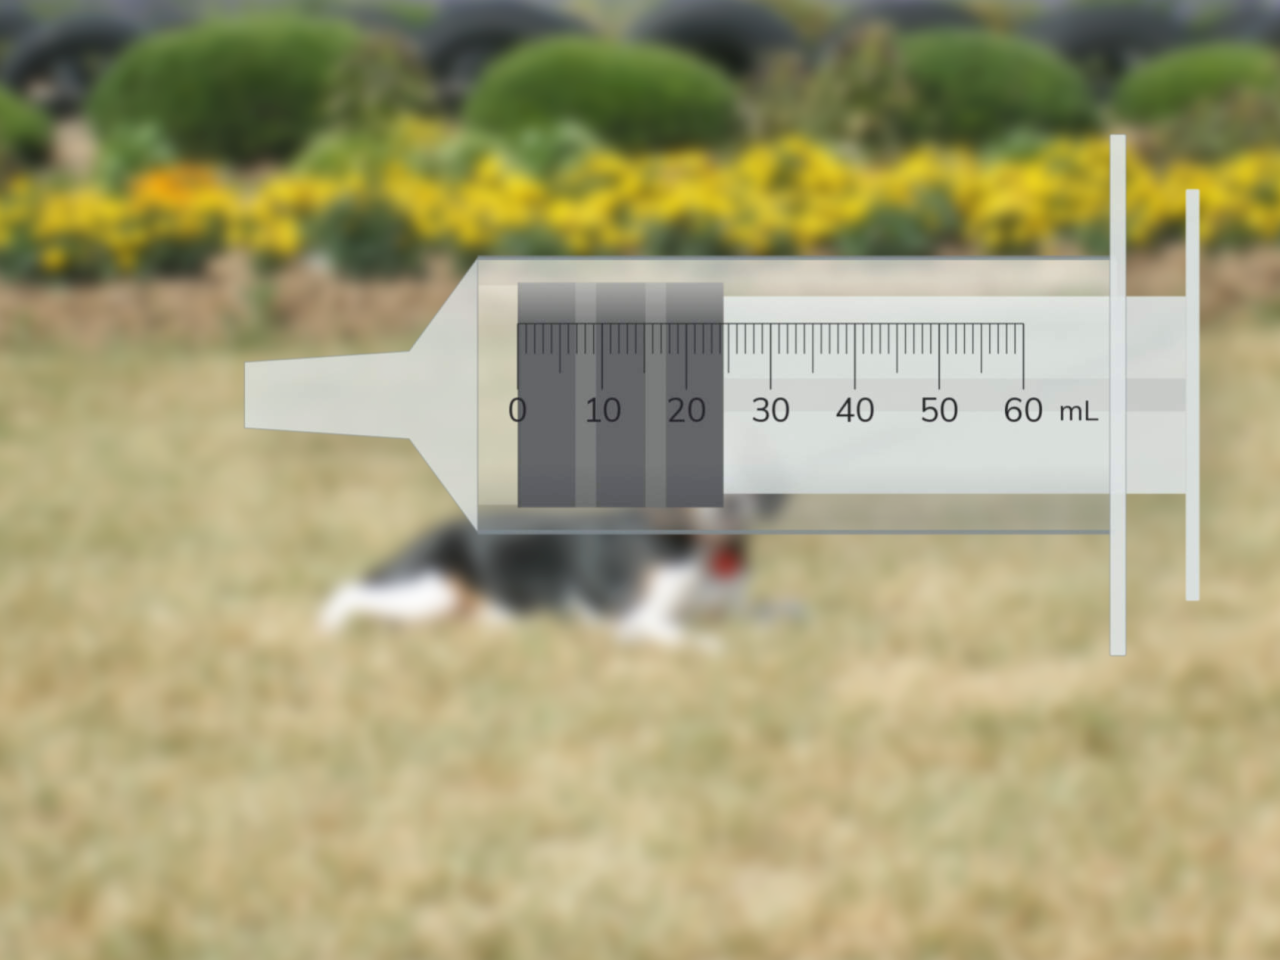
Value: 0,mL
